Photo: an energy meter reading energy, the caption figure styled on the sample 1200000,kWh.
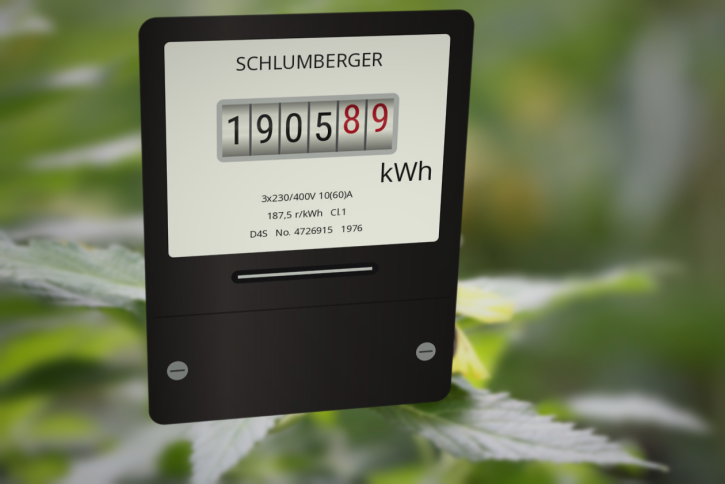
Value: 1905.89,kWh
